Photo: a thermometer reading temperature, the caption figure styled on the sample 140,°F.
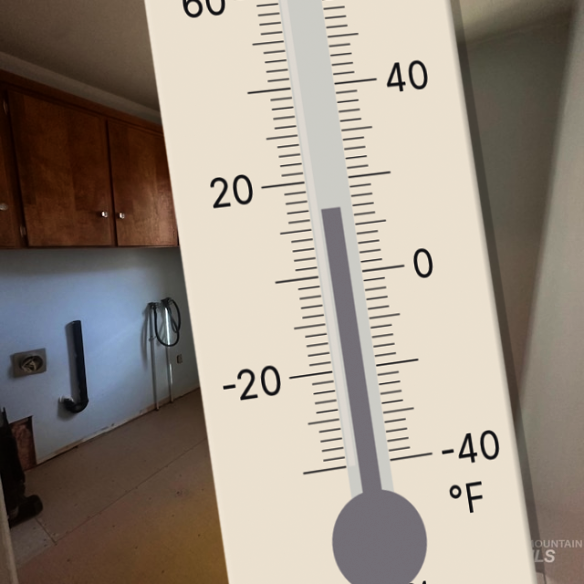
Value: 14,°F
